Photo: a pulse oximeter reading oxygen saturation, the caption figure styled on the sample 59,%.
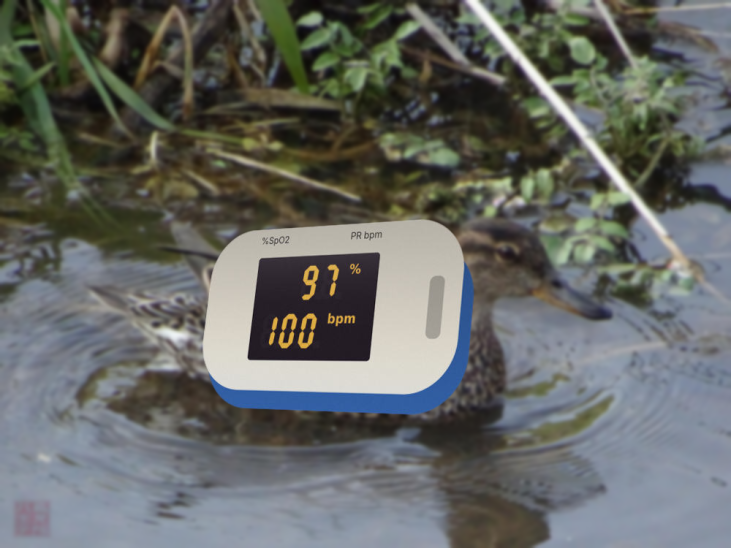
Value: 97,%
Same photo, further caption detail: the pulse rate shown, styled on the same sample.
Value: 100,bpm
